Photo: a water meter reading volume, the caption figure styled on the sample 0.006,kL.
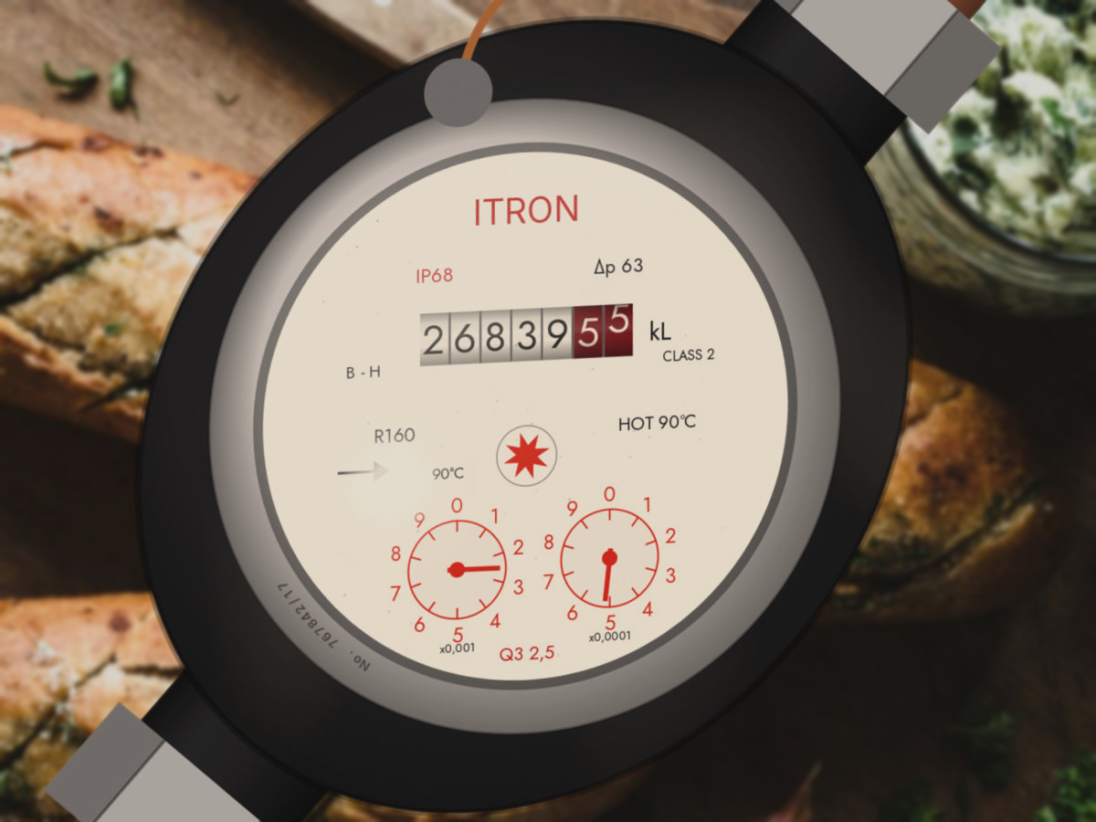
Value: 26839.5525,kL
